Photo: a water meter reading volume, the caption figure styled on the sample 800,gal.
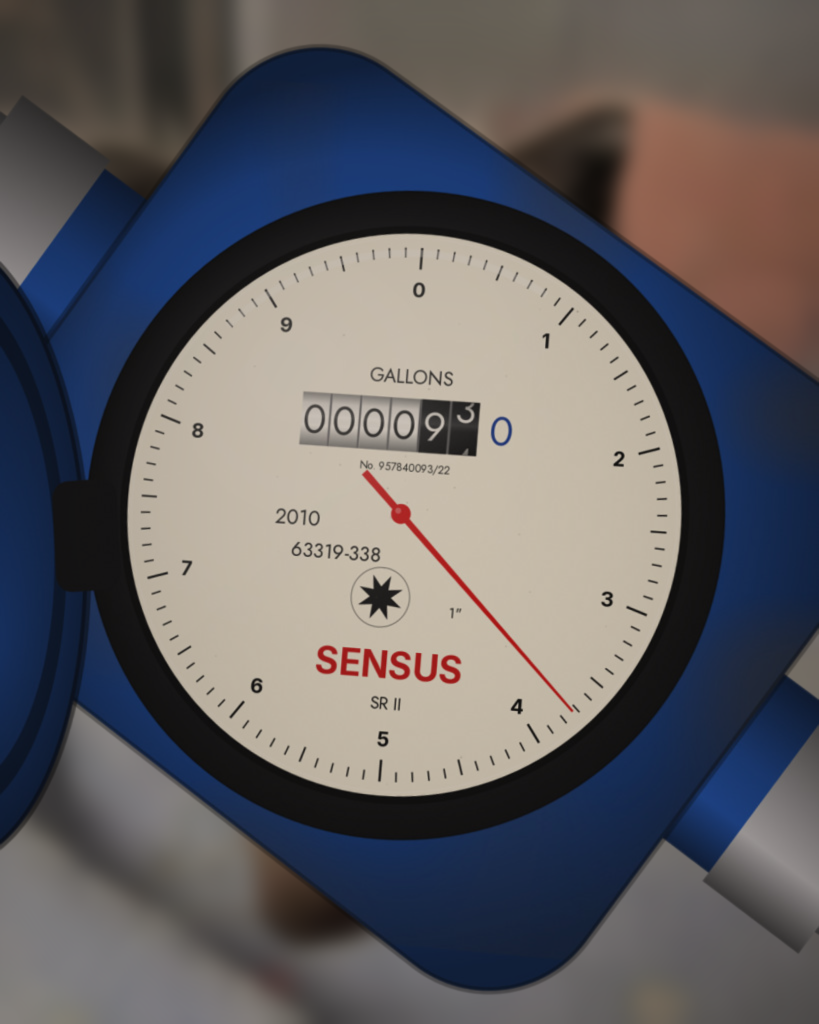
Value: 933.7,gal
